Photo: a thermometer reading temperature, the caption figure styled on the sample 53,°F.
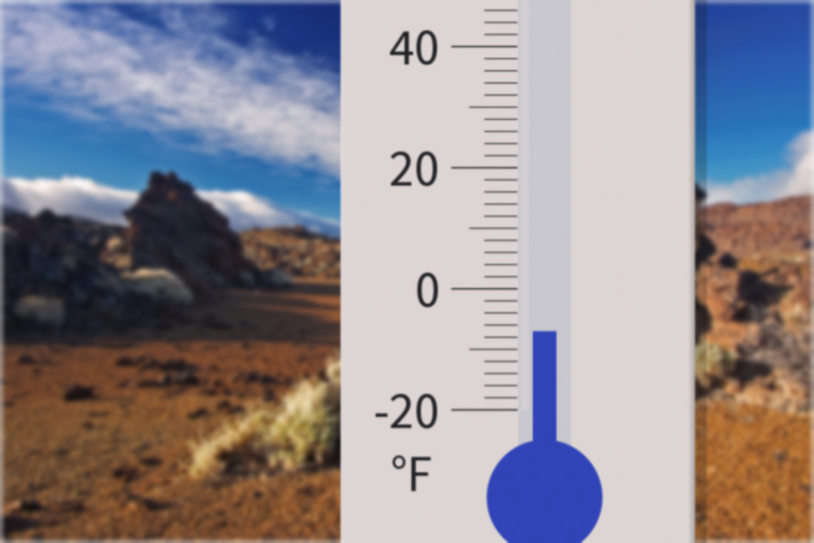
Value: -7,°F
